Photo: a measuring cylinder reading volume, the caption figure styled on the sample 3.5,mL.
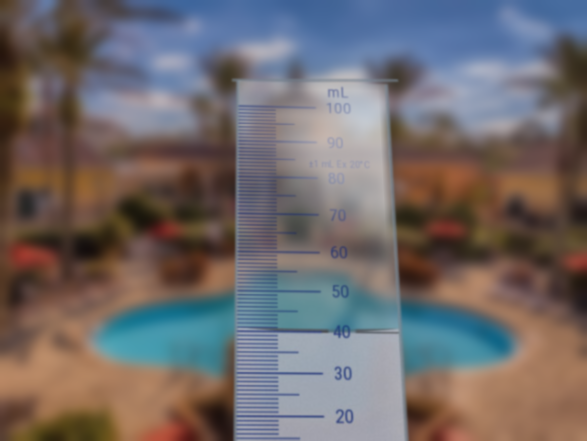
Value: 40,mL
